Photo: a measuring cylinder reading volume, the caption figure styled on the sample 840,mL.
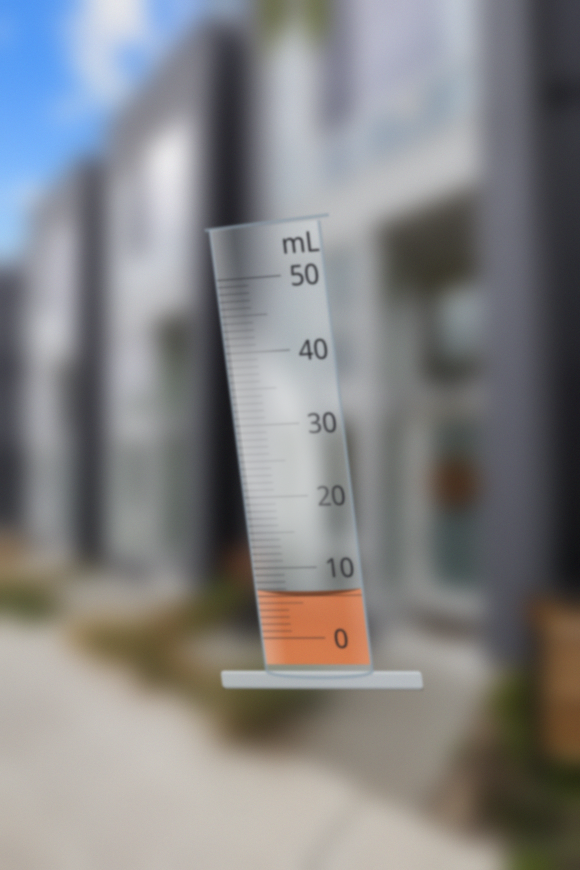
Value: 6,mL
